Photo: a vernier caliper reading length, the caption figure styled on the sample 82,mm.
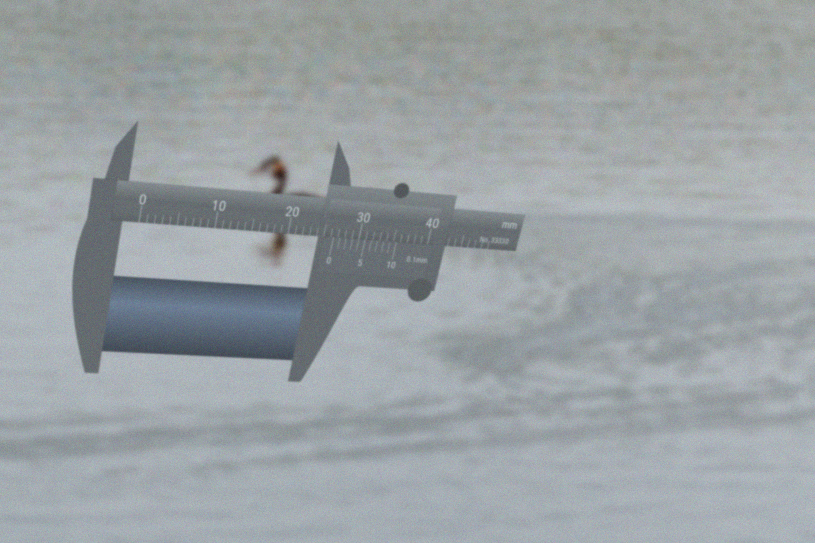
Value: 26.4,mm
